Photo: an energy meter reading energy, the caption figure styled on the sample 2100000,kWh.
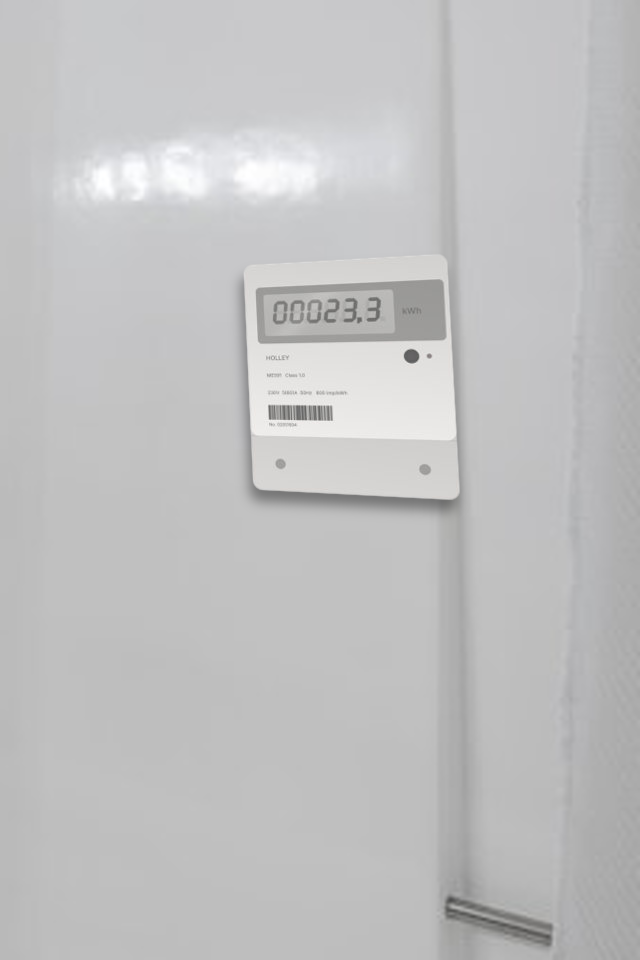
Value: 23.3,kWh
